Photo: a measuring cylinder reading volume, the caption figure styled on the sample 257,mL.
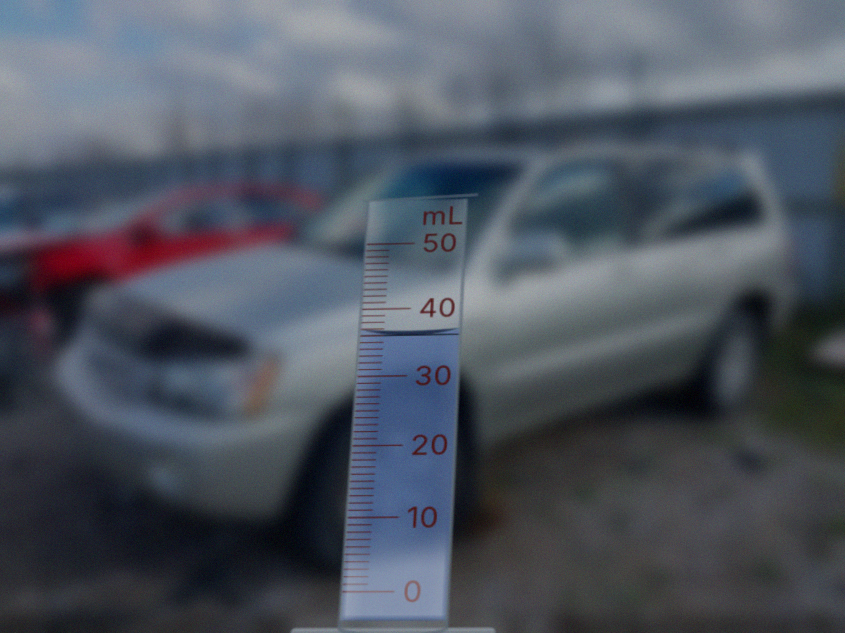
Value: 36,mL
